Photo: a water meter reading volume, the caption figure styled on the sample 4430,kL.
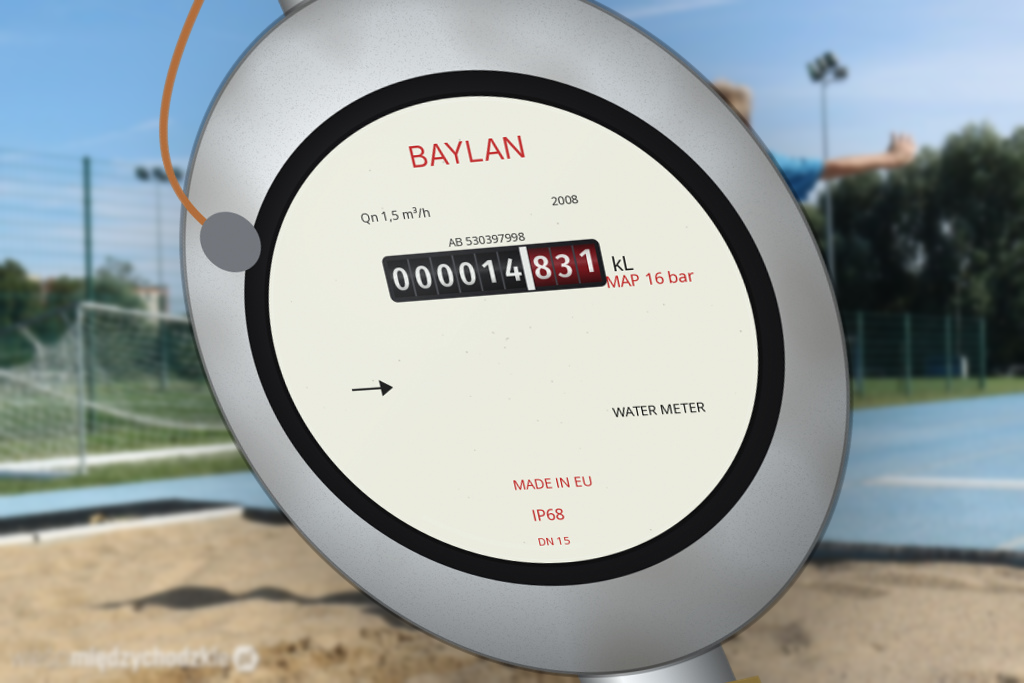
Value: 14.831,kL
